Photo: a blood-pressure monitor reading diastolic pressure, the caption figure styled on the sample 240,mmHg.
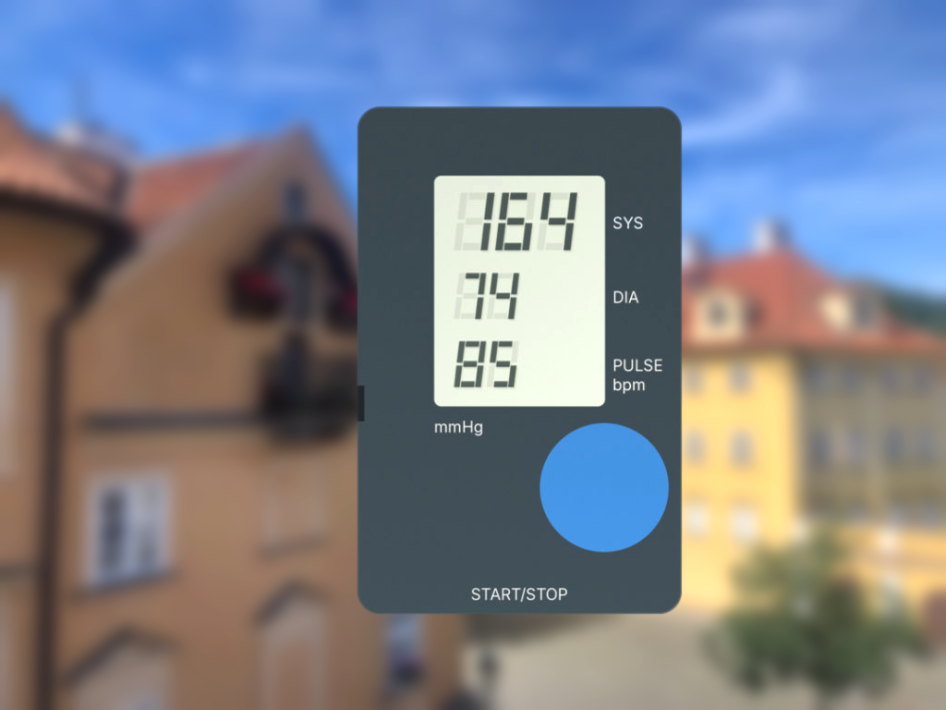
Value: 74,mmHg
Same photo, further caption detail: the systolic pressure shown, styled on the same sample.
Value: 164,mmHg
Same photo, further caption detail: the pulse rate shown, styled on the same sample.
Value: 85,bpm
